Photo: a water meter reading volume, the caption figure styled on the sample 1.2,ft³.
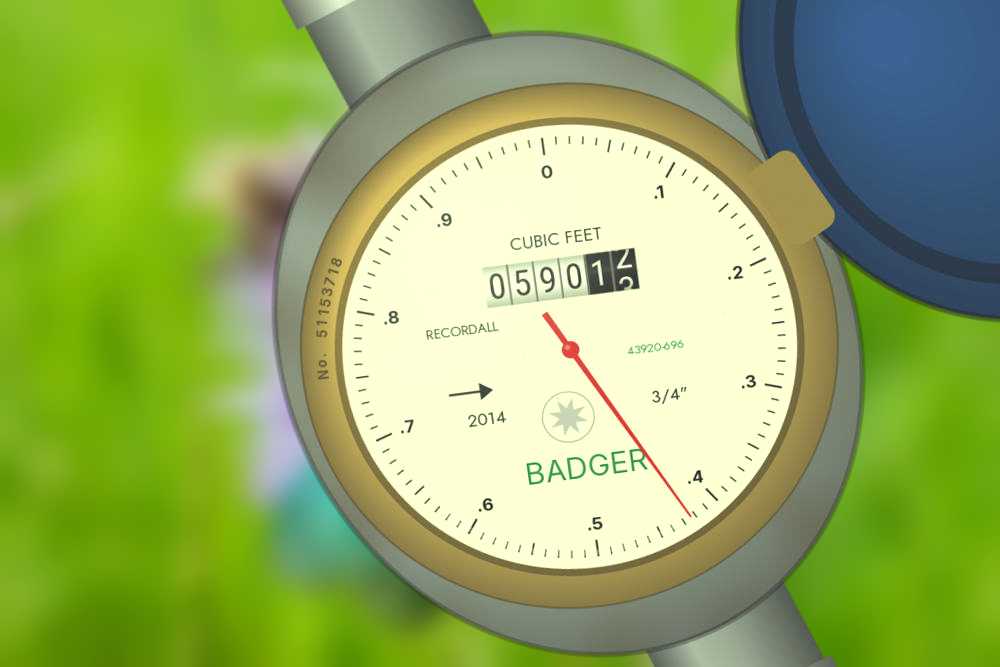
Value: 59012.42,ft³
